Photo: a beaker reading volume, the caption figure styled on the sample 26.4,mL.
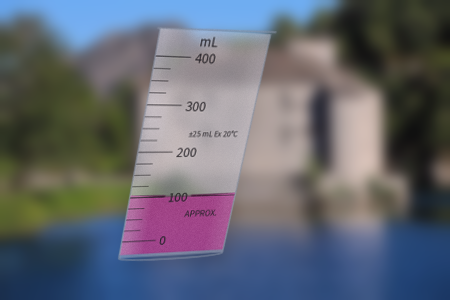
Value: 100,mL
